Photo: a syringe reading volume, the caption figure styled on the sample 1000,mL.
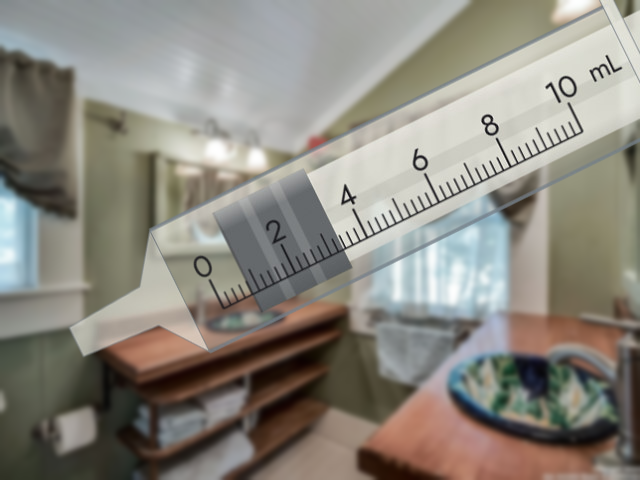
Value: 0.8,mL
